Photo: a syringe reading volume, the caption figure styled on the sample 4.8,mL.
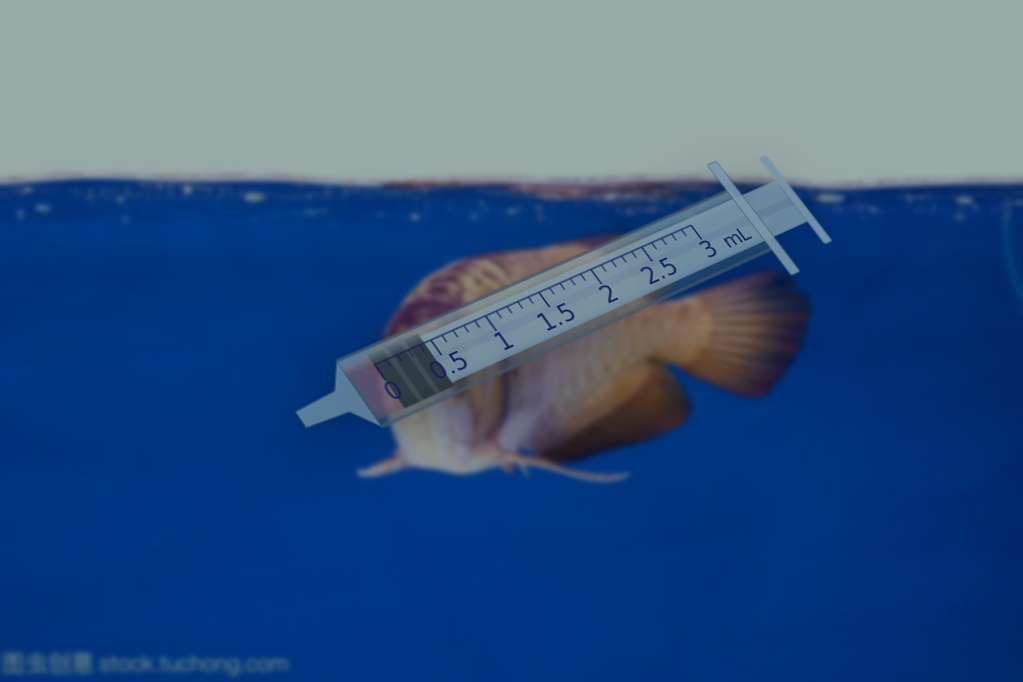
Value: 0,mL
